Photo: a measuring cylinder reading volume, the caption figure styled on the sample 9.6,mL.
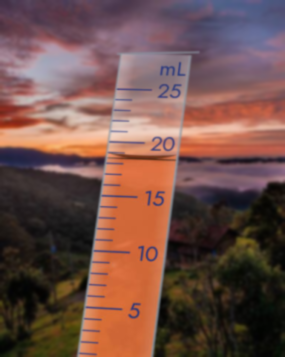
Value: 18.5,mL
